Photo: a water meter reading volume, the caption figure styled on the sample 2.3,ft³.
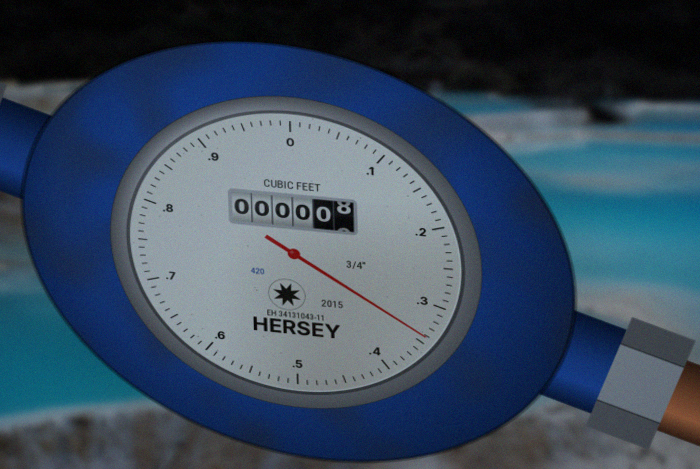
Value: 8.34,ft³
